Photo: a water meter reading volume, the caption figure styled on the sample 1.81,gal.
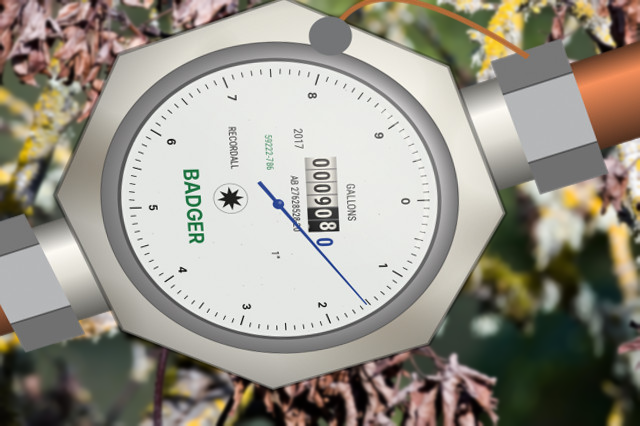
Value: 9081.5,gal
